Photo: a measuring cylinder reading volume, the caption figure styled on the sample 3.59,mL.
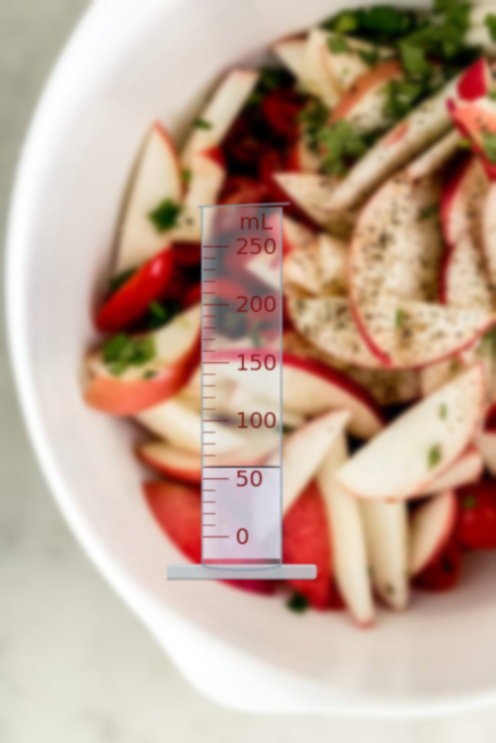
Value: 60,mL
